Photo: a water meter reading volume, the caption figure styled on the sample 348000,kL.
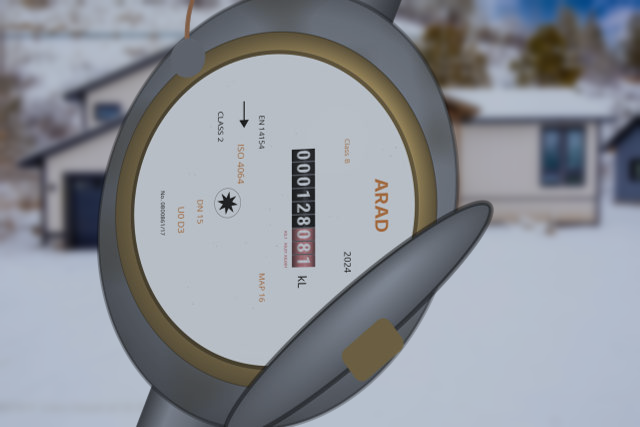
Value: 128.081,kL
